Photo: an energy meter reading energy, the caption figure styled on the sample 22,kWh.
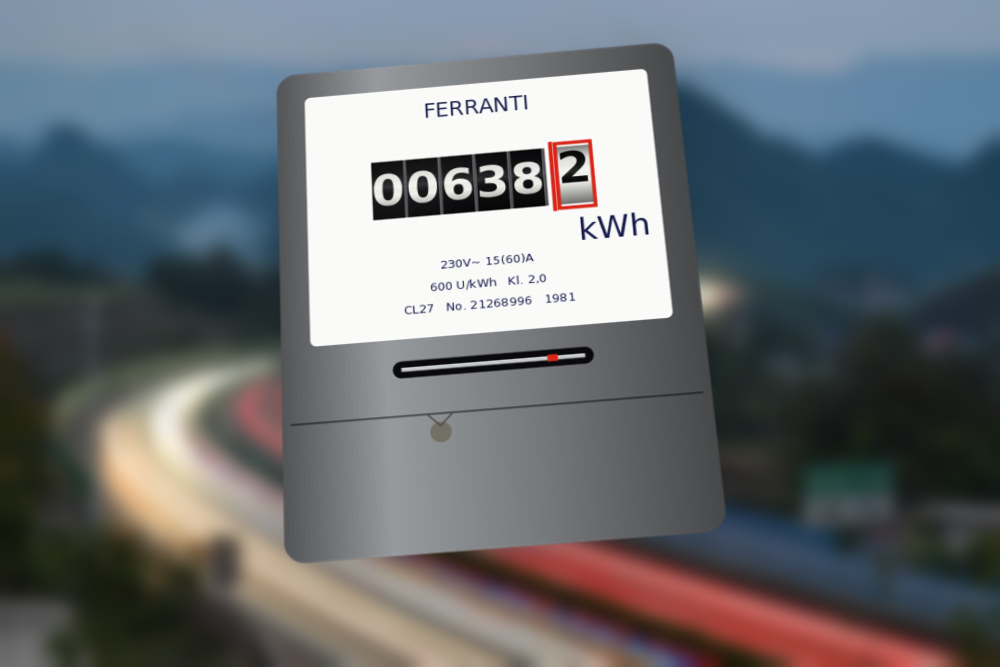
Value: 638.2,kWh
